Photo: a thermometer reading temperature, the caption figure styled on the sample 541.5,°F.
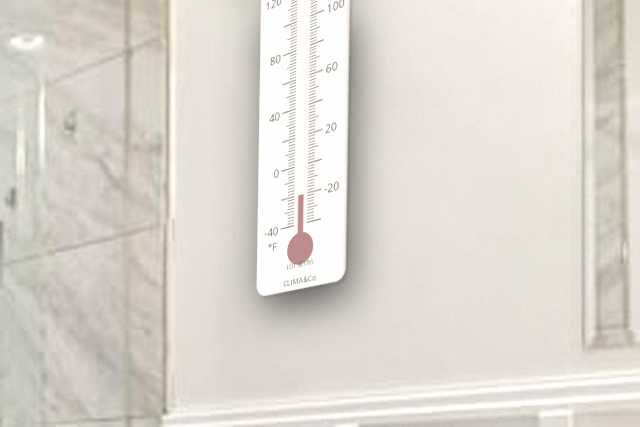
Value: -20,°F
